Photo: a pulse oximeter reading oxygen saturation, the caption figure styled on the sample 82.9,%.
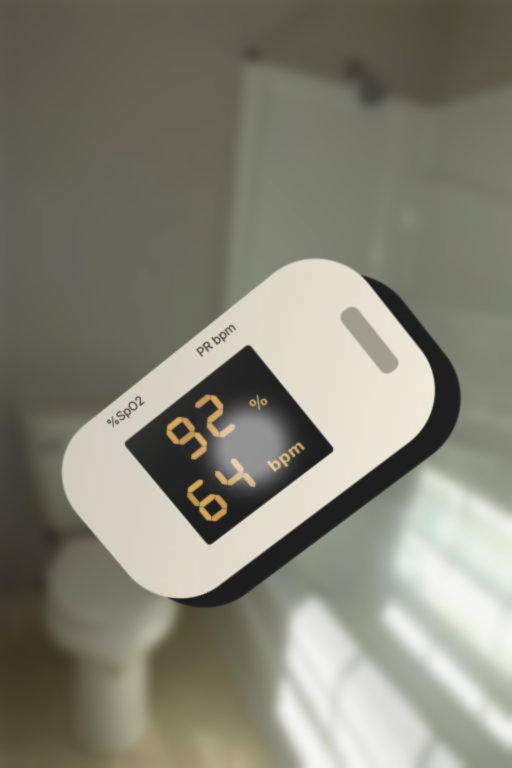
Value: 92,%
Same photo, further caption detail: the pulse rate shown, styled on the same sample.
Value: 64,bpm
